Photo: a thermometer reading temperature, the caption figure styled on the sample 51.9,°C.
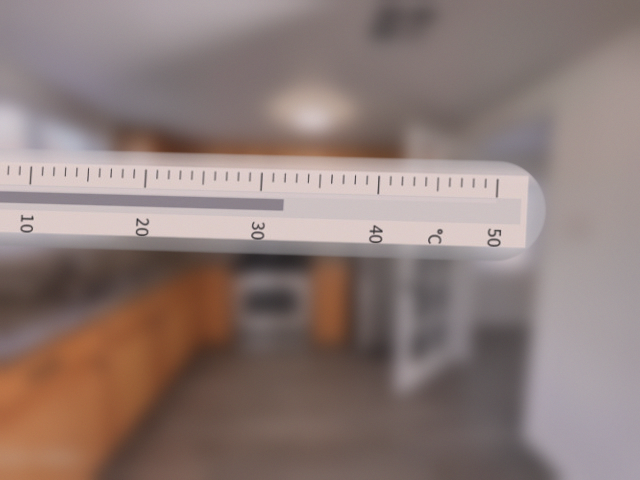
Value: 32,°C
